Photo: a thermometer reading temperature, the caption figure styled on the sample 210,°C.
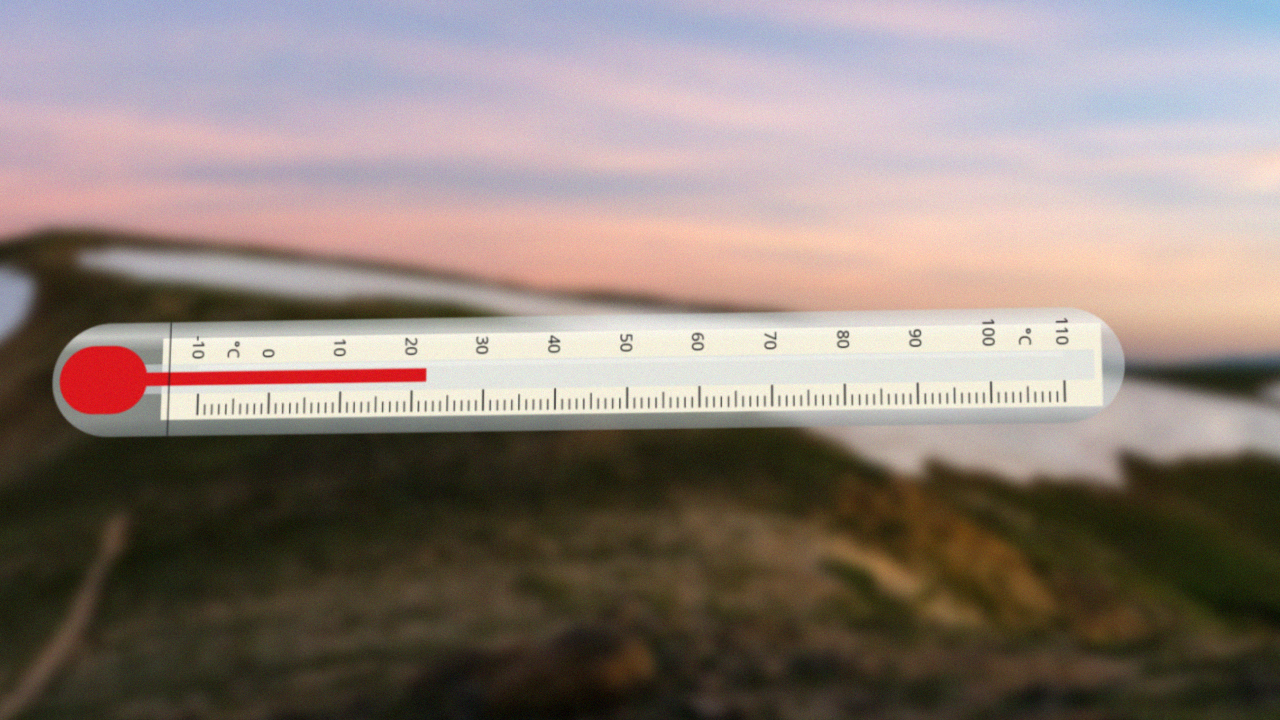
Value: 22,°C
